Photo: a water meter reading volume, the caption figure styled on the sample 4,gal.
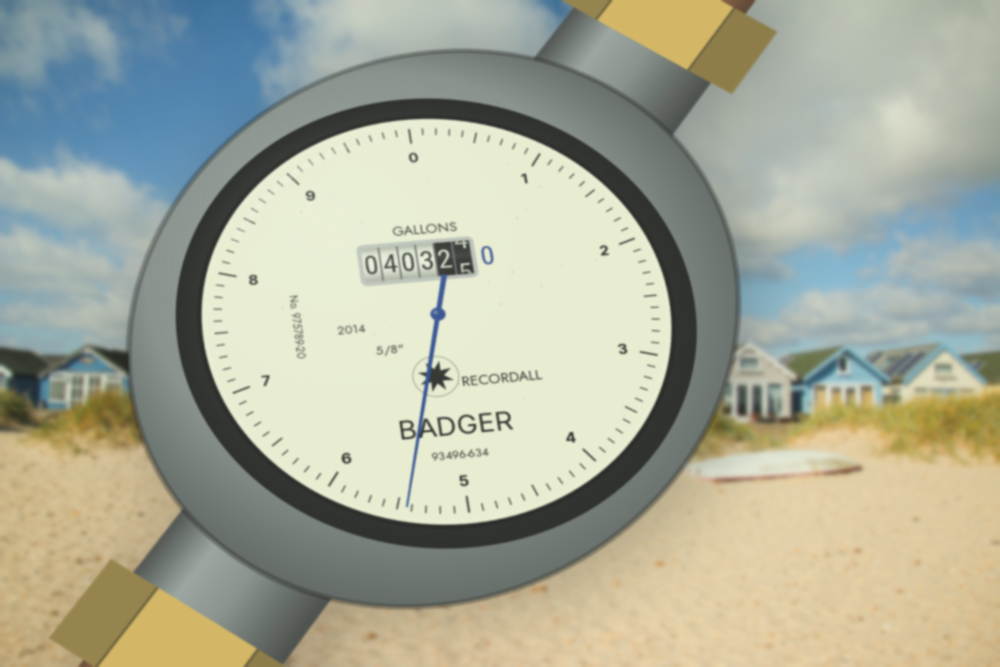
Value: 403245.4,gal
